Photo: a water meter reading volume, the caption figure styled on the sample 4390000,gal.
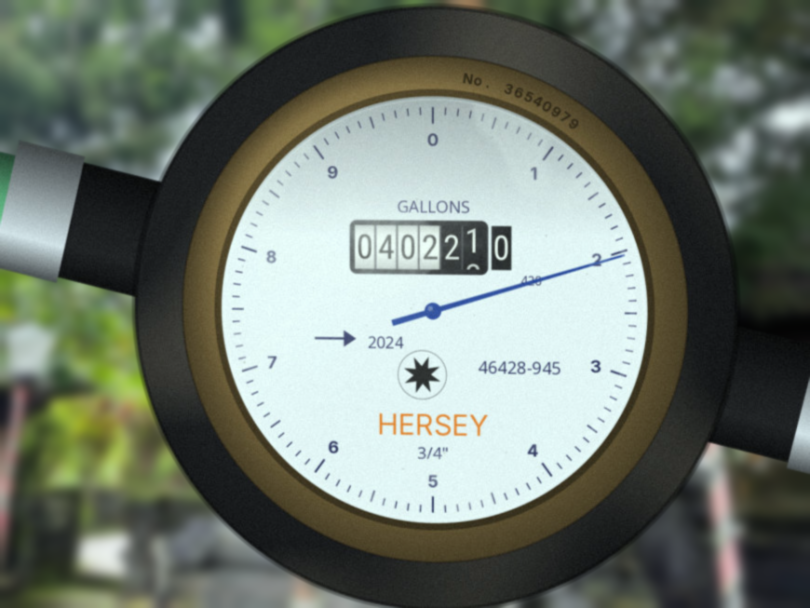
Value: 402212.0,gal
